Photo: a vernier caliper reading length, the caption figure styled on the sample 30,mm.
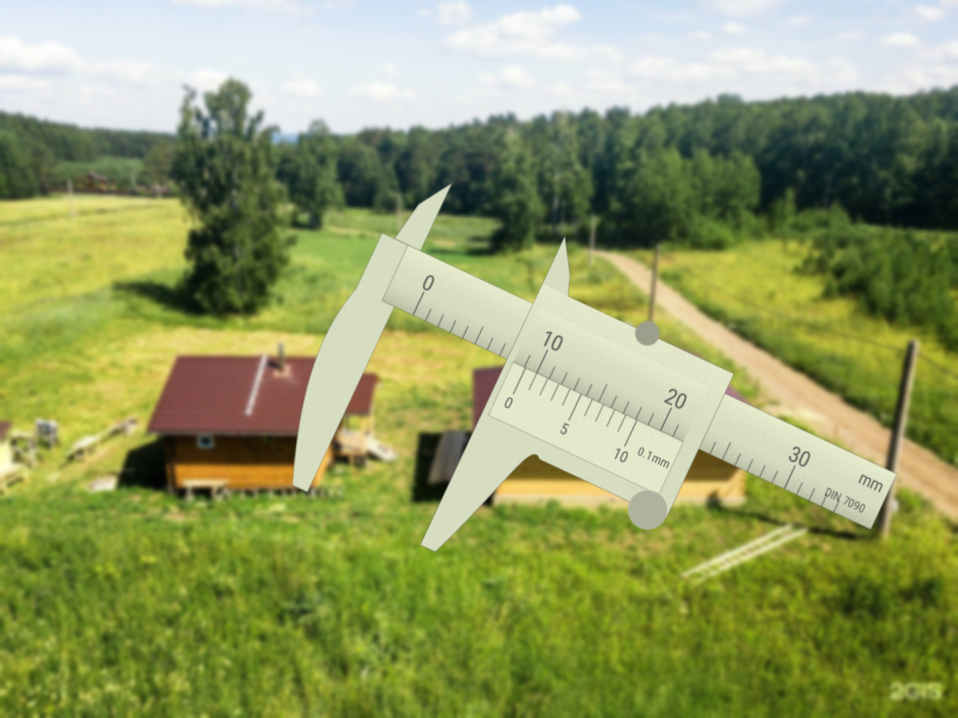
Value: 9.1,mm
